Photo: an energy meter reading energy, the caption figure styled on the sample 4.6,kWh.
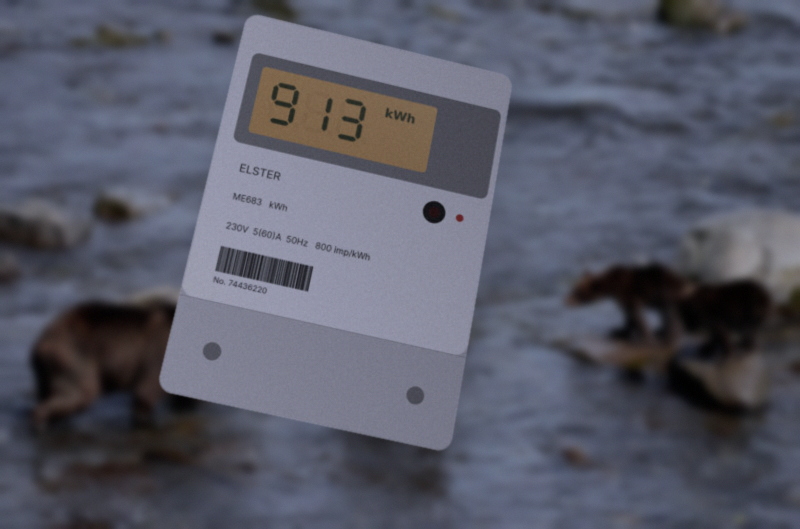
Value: 913,kWh
